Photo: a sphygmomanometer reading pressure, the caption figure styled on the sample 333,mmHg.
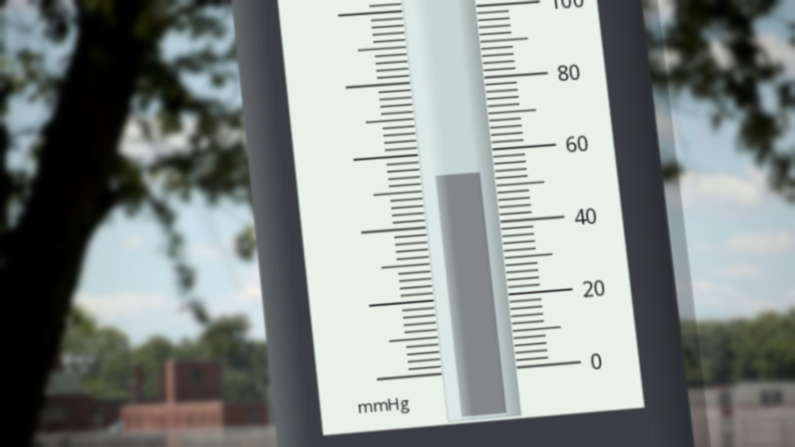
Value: 54,mmHg
